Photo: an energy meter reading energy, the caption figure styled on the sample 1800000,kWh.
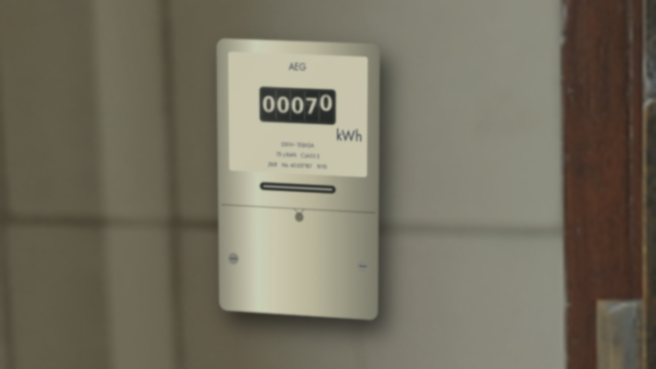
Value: 70,kWh
